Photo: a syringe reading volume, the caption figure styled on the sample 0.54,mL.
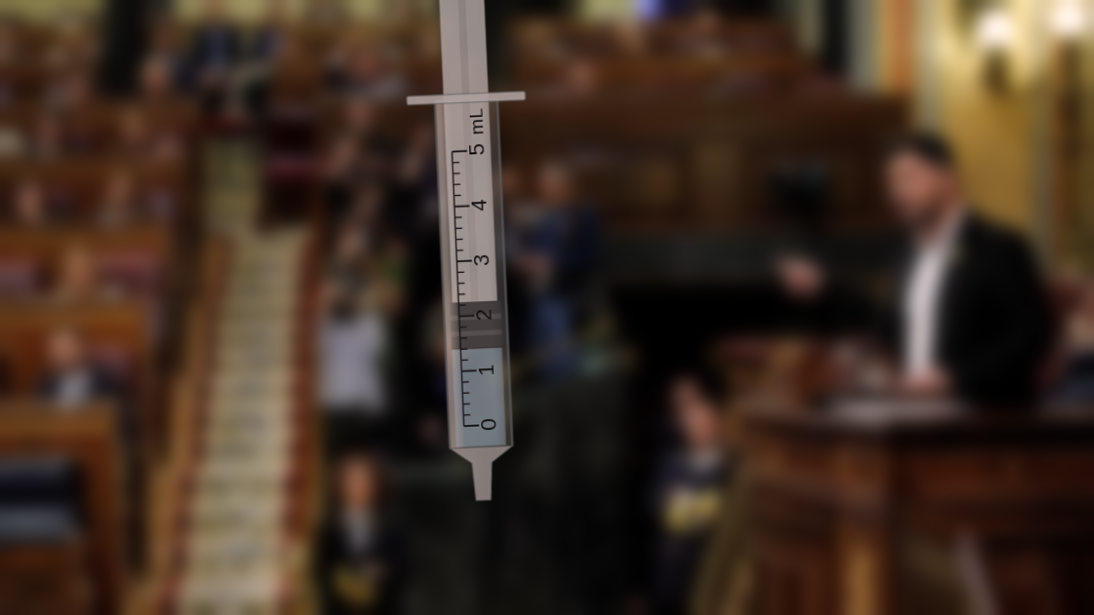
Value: 1.4,mL
